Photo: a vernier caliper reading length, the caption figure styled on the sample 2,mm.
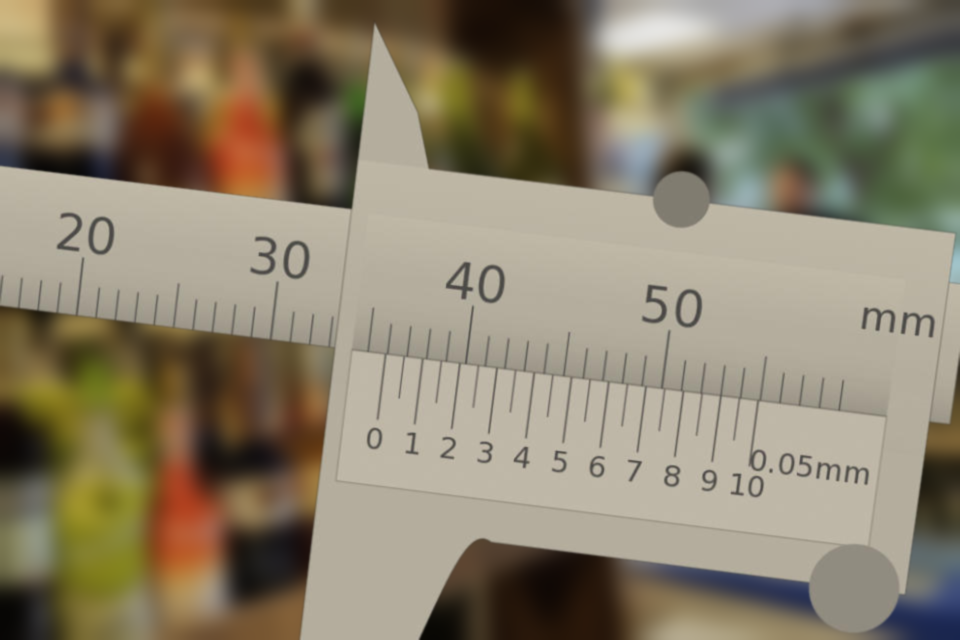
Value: 35.9,mm
